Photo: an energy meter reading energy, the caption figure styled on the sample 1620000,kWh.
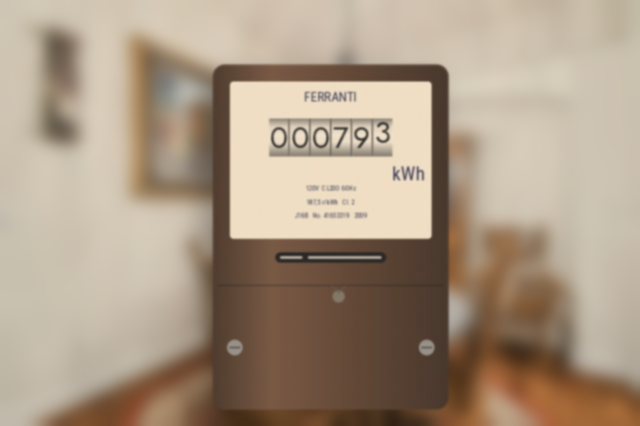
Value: 793,kWh
